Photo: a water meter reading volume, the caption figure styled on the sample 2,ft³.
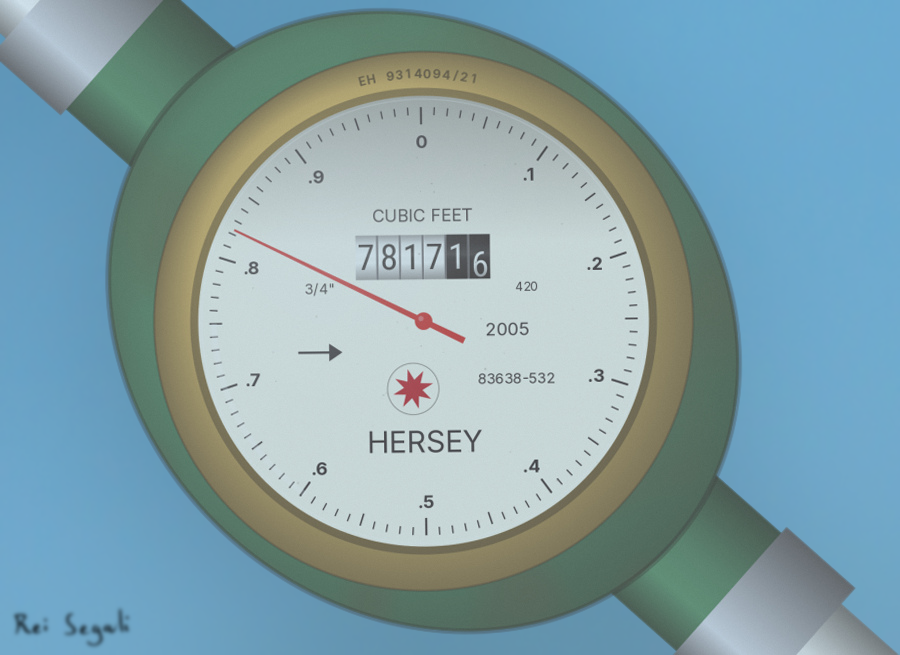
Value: 781715.82,ft³
